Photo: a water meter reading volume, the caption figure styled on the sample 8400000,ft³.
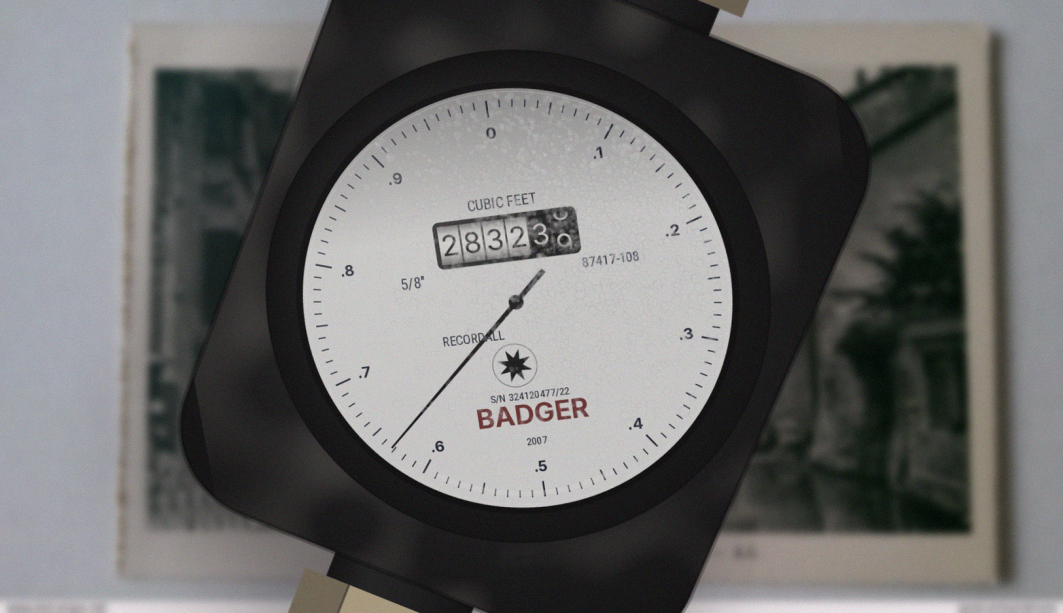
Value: 283238.63,ft³
